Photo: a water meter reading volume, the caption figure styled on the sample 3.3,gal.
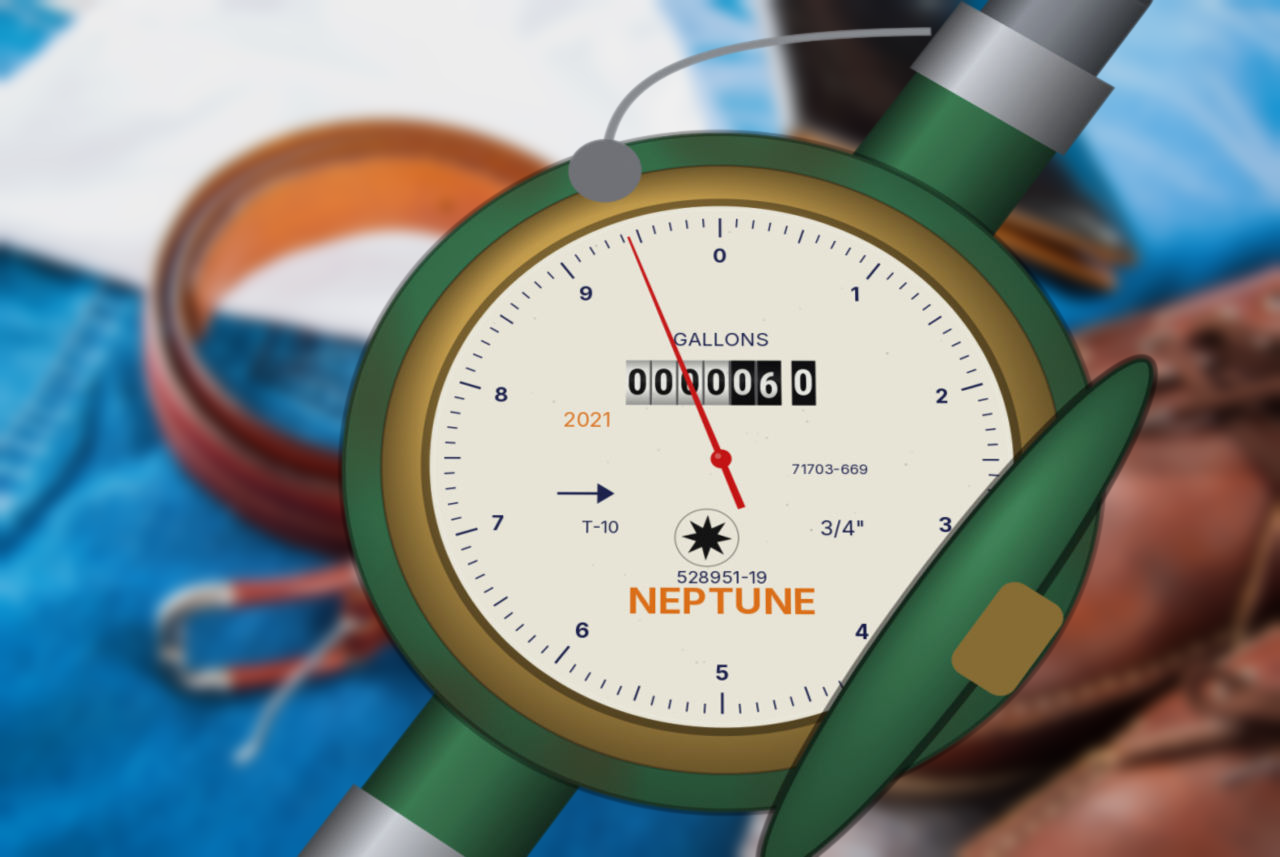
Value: 59.4,gal
